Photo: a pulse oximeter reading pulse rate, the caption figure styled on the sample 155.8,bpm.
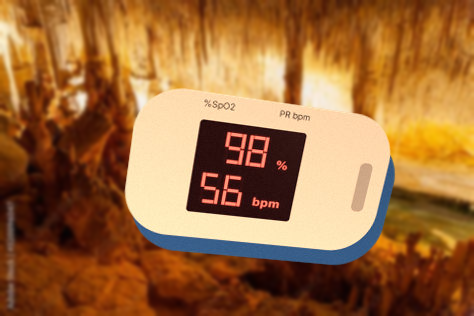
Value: 56,bpm
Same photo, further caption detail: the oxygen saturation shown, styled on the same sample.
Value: 98,%
